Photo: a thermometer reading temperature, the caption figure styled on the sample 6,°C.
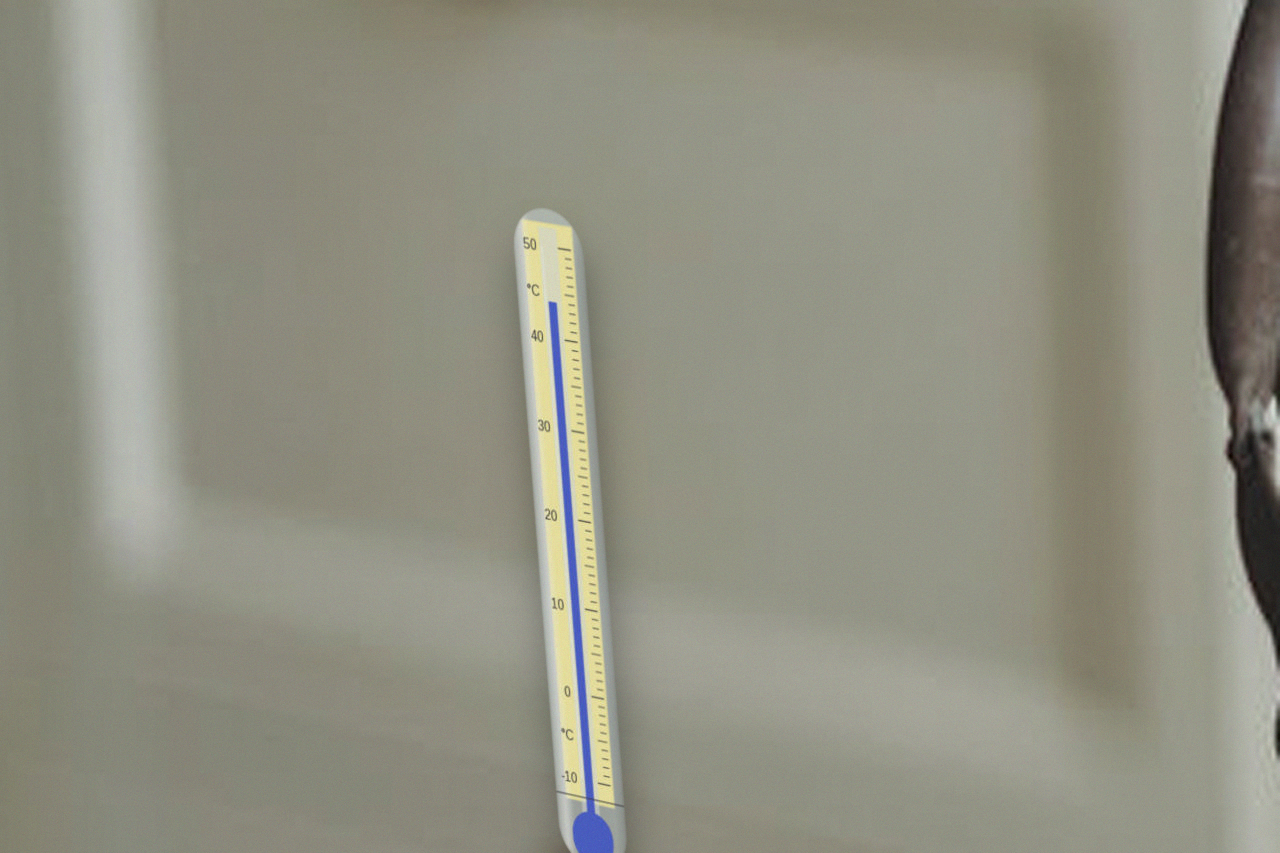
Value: 44,°C
